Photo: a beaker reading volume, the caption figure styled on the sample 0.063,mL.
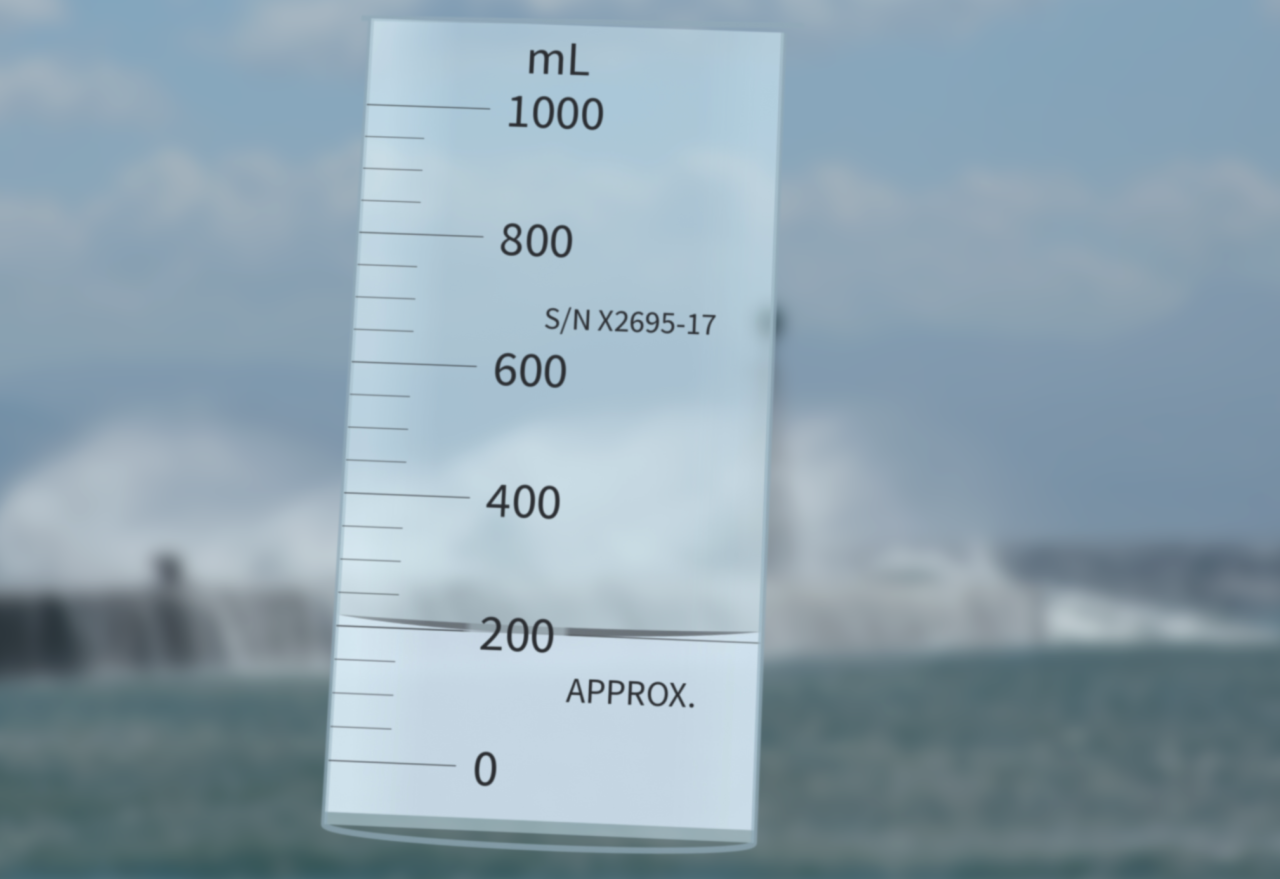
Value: 200,mL
